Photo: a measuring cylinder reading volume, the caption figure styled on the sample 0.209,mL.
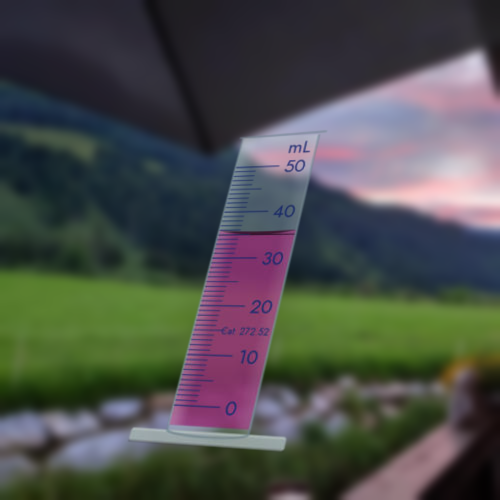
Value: 35,mL
